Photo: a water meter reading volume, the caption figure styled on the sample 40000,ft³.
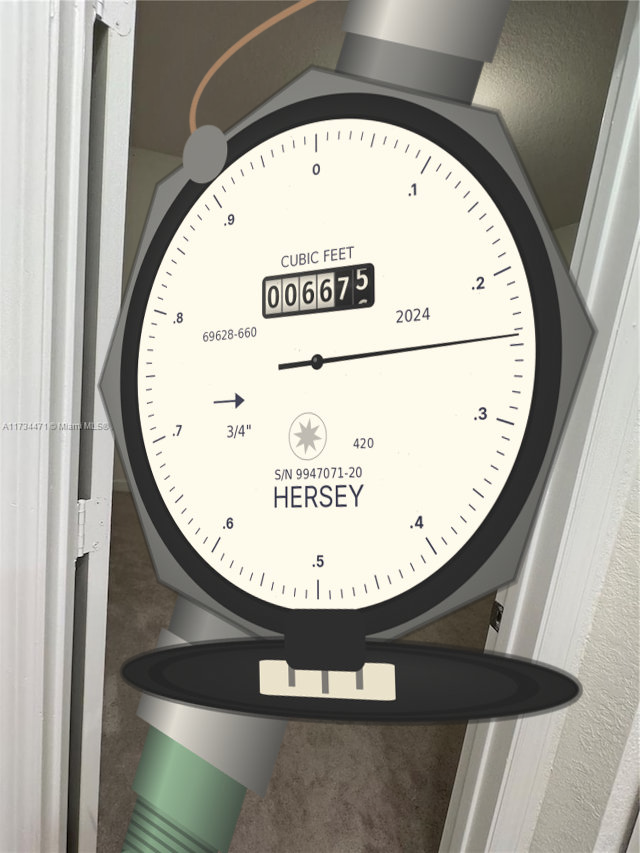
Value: 6675.24,ft³
